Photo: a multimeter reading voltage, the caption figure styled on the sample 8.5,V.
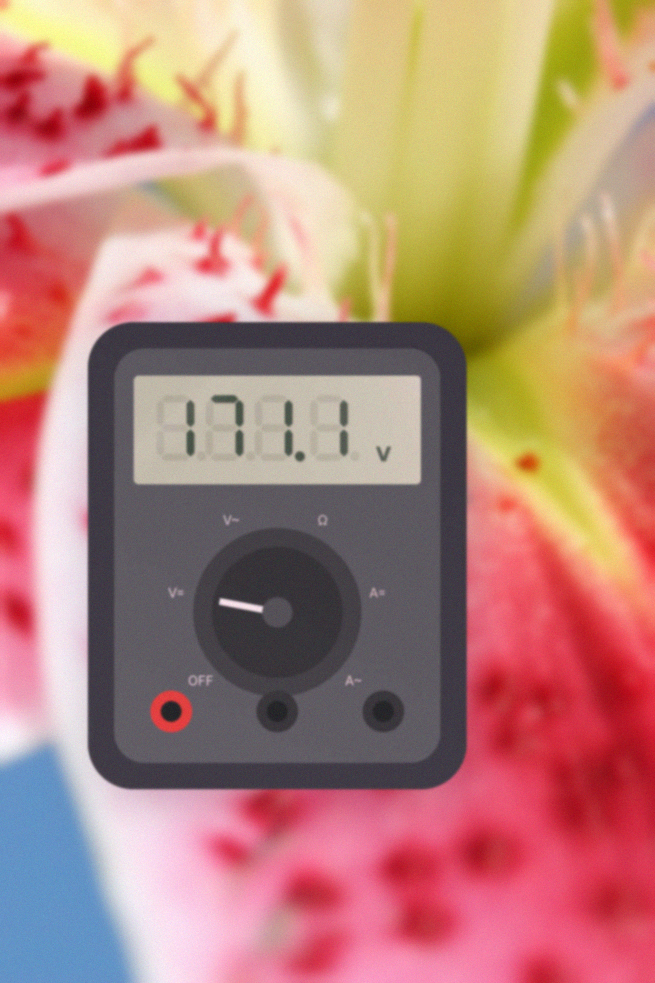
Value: 171.1,V
